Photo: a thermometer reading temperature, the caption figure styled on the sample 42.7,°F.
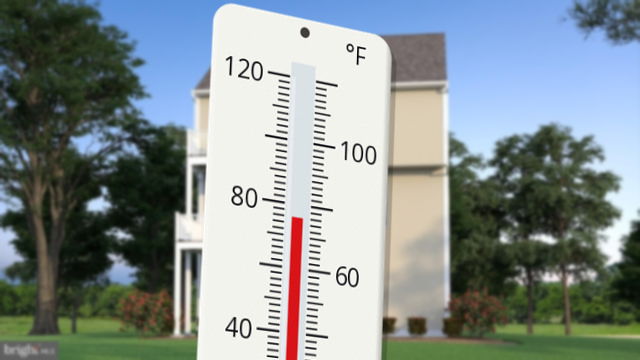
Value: 76,°F
